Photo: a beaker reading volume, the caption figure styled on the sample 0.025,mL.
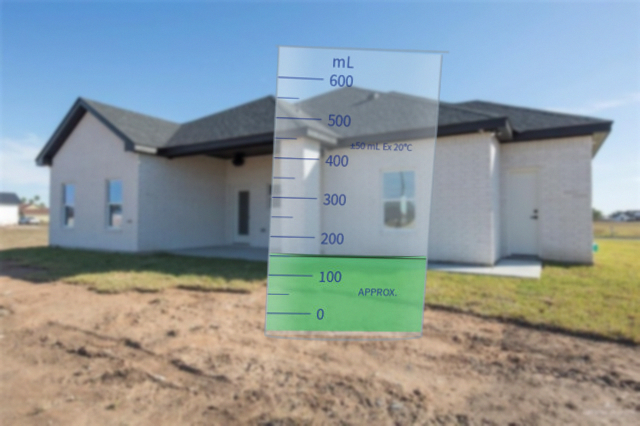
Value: 150,mL
